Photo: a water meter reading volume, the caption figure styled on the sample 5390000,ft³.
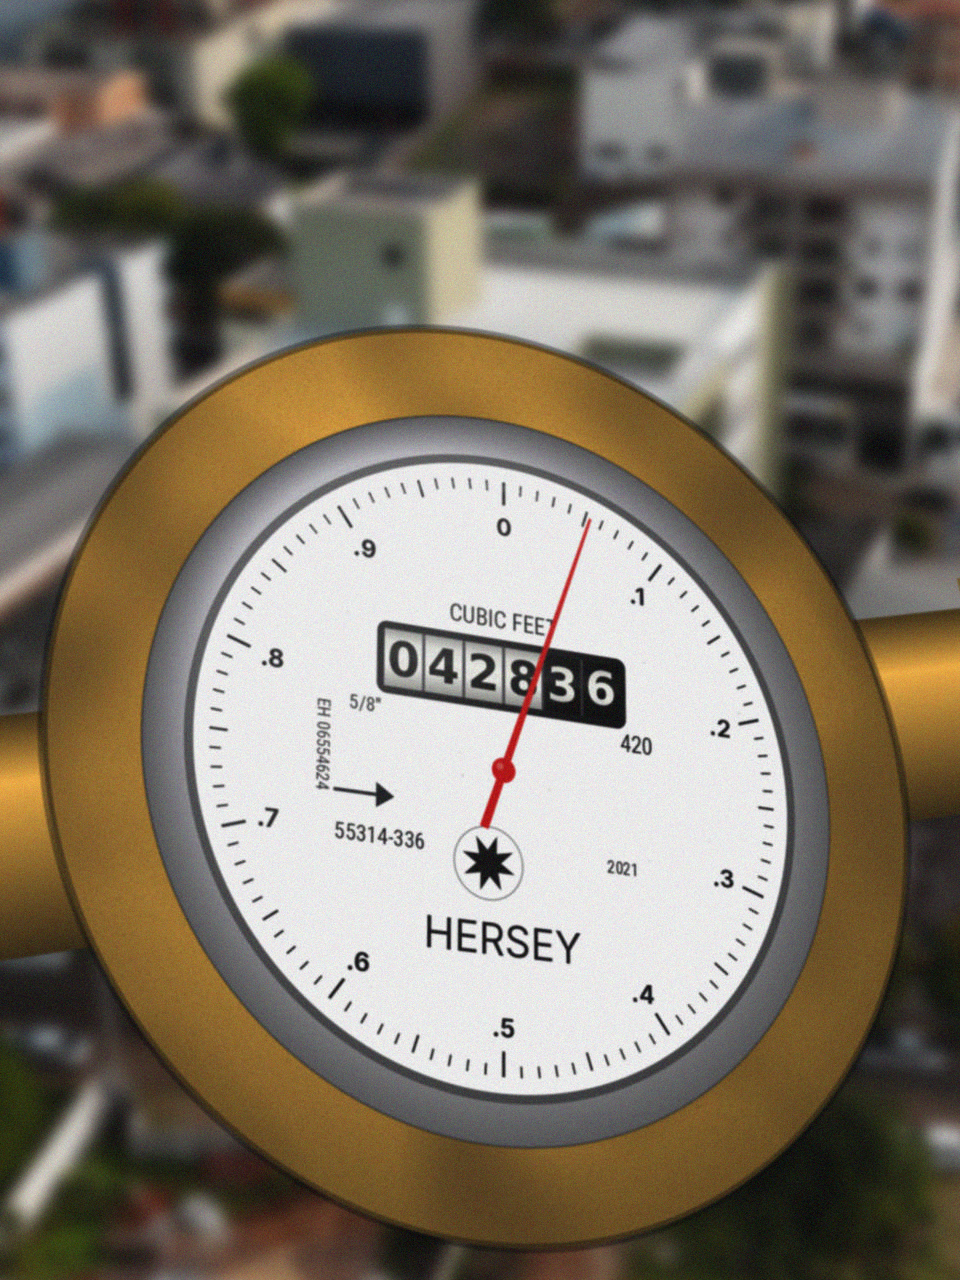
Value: 42836.05,ft³
